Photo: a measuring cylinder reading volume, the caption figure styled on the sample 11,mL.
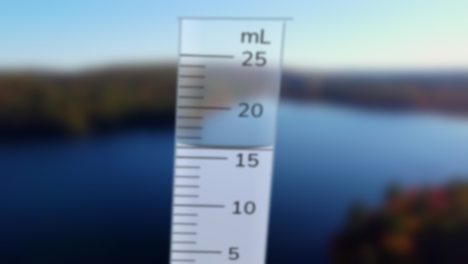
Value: 16,mL
